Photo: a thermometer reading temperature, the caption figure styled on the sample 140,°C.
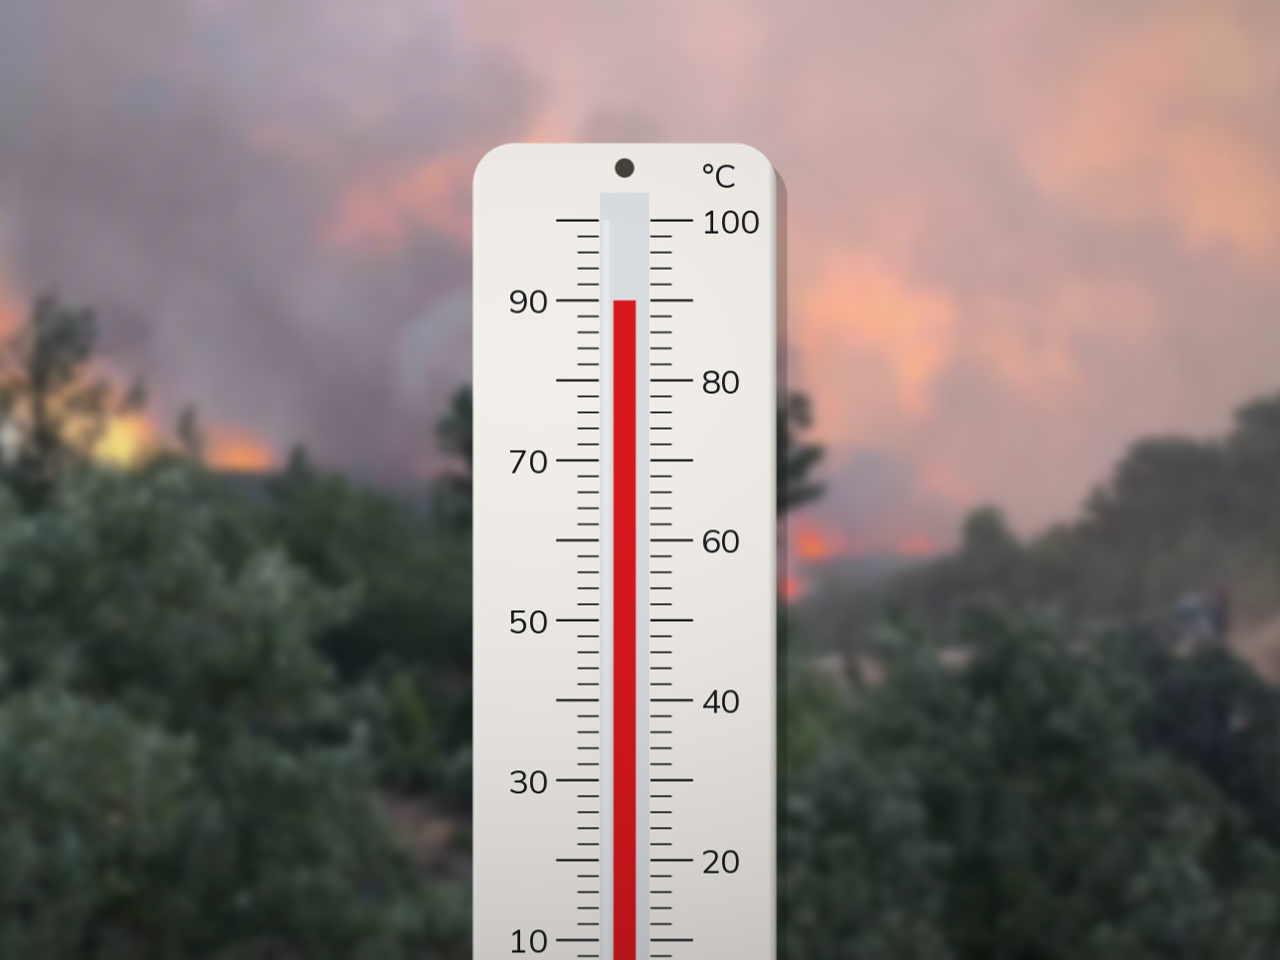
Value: 90,°C
